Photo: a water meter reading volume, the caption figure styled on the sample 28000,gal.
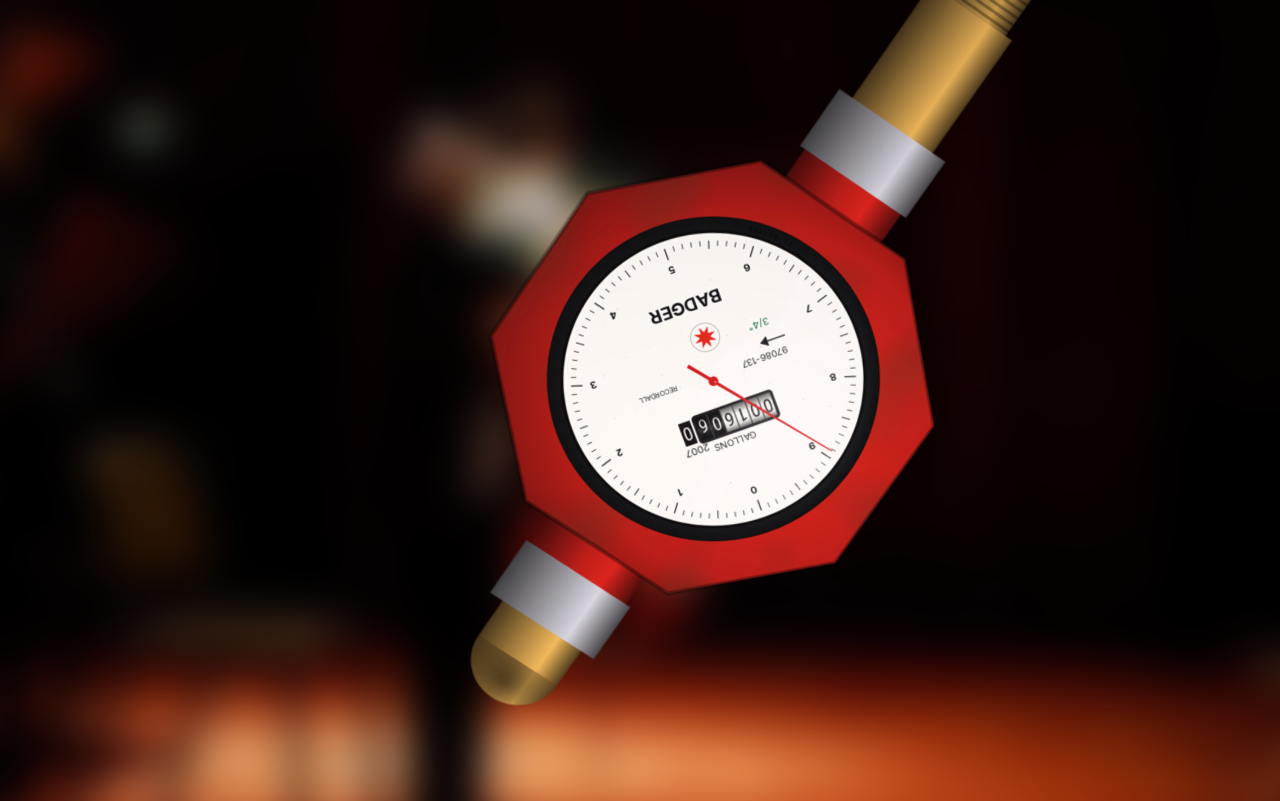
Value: 16058.9,gal
